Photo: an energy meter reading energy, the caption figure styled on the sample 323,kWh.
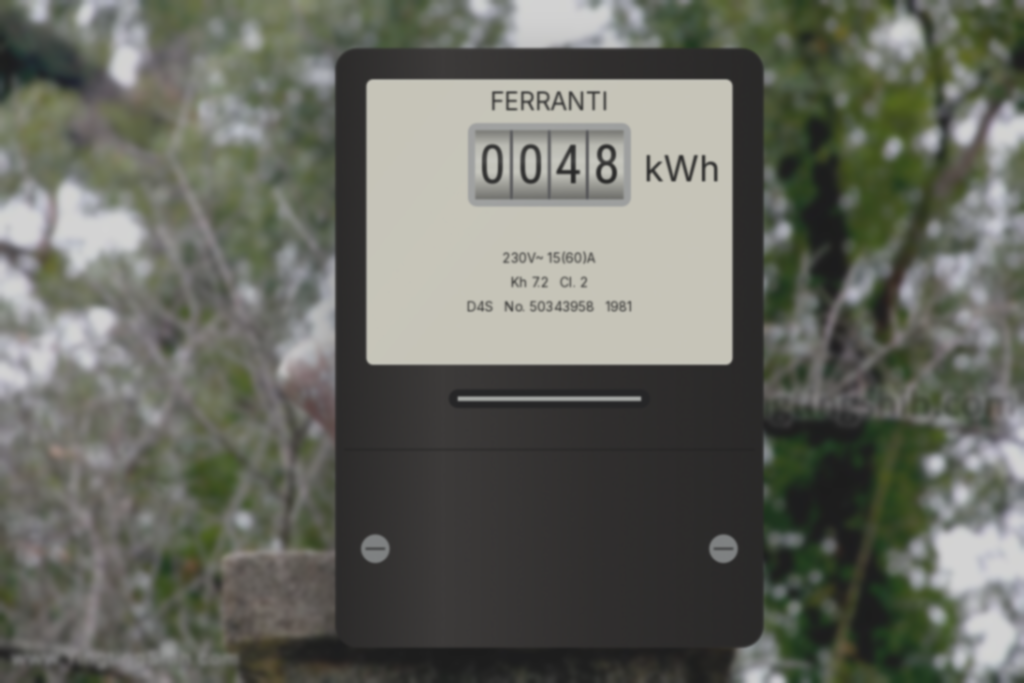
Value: 48,kWh
